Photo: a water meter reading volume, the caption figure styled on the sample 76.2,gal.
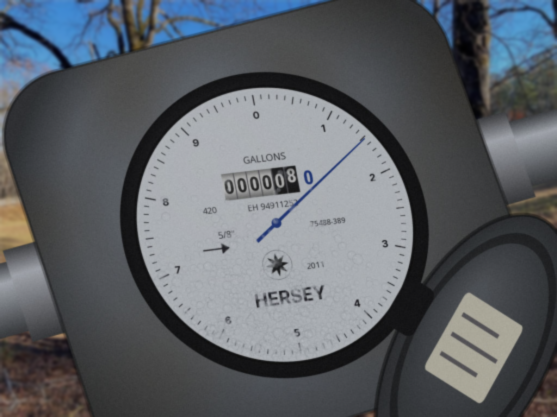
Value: 81.5,gal
